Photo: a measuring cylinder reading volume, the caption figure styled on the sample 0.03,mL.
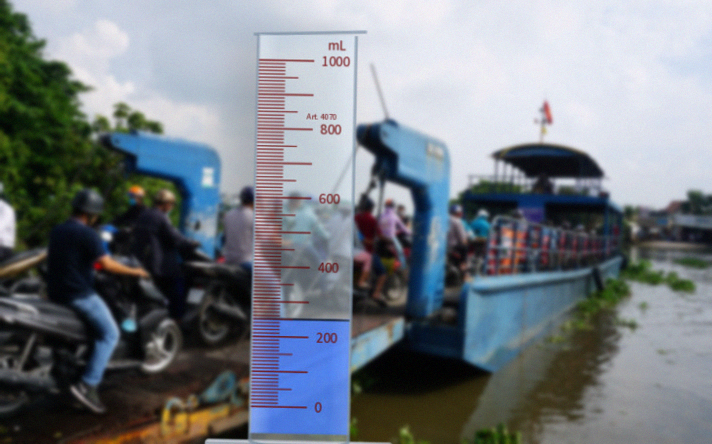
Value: 250,mL
